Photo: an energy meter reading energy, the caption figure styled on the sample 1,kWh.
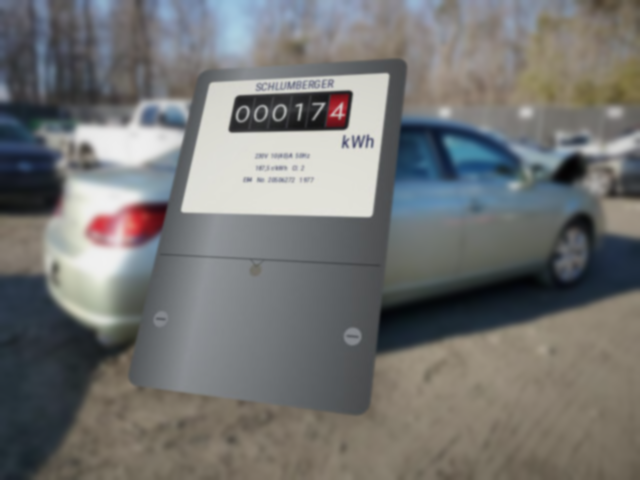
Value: 17.4,kWh
